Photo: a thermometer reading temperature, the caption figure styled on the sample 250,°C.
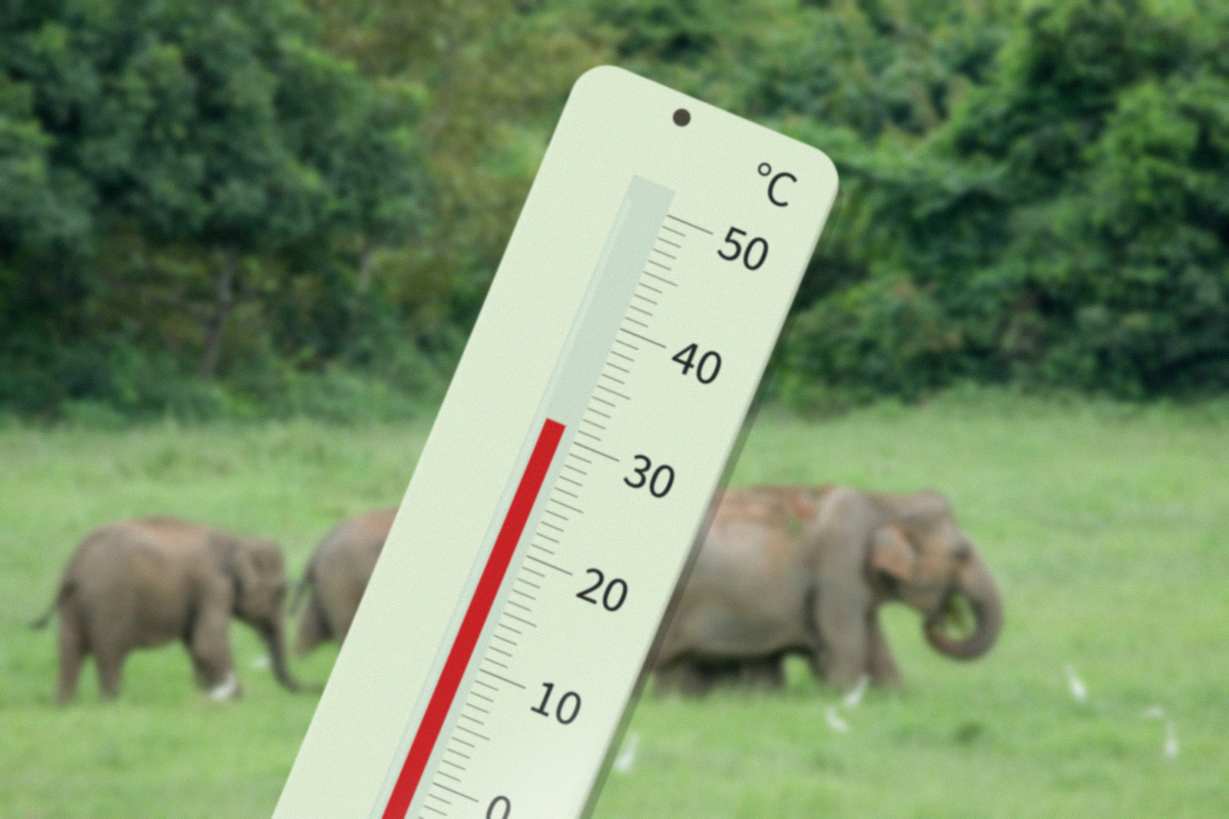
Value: 31,°C
